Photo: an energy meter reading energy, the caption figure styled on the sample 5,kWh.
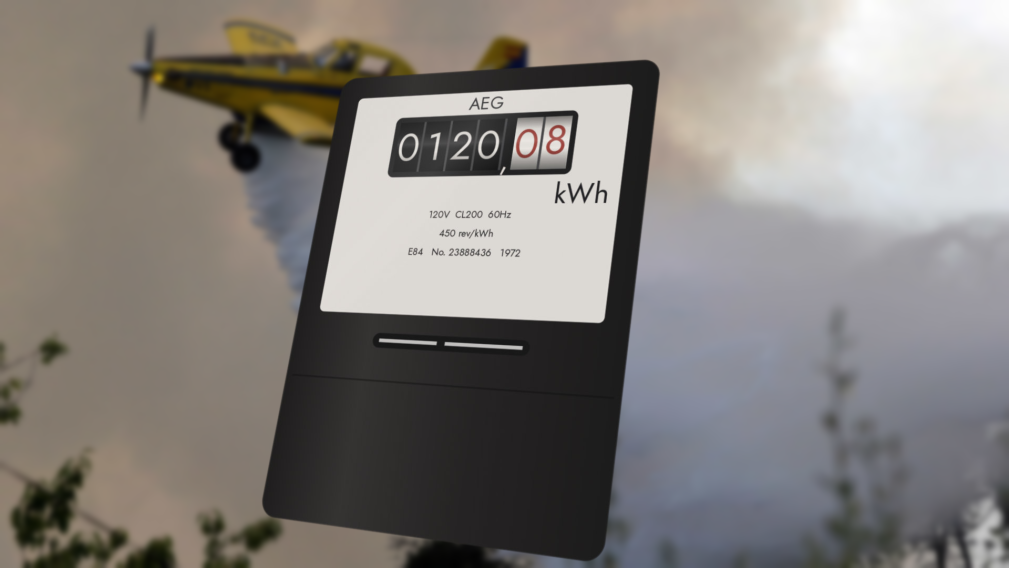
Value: 120.08,kWh
